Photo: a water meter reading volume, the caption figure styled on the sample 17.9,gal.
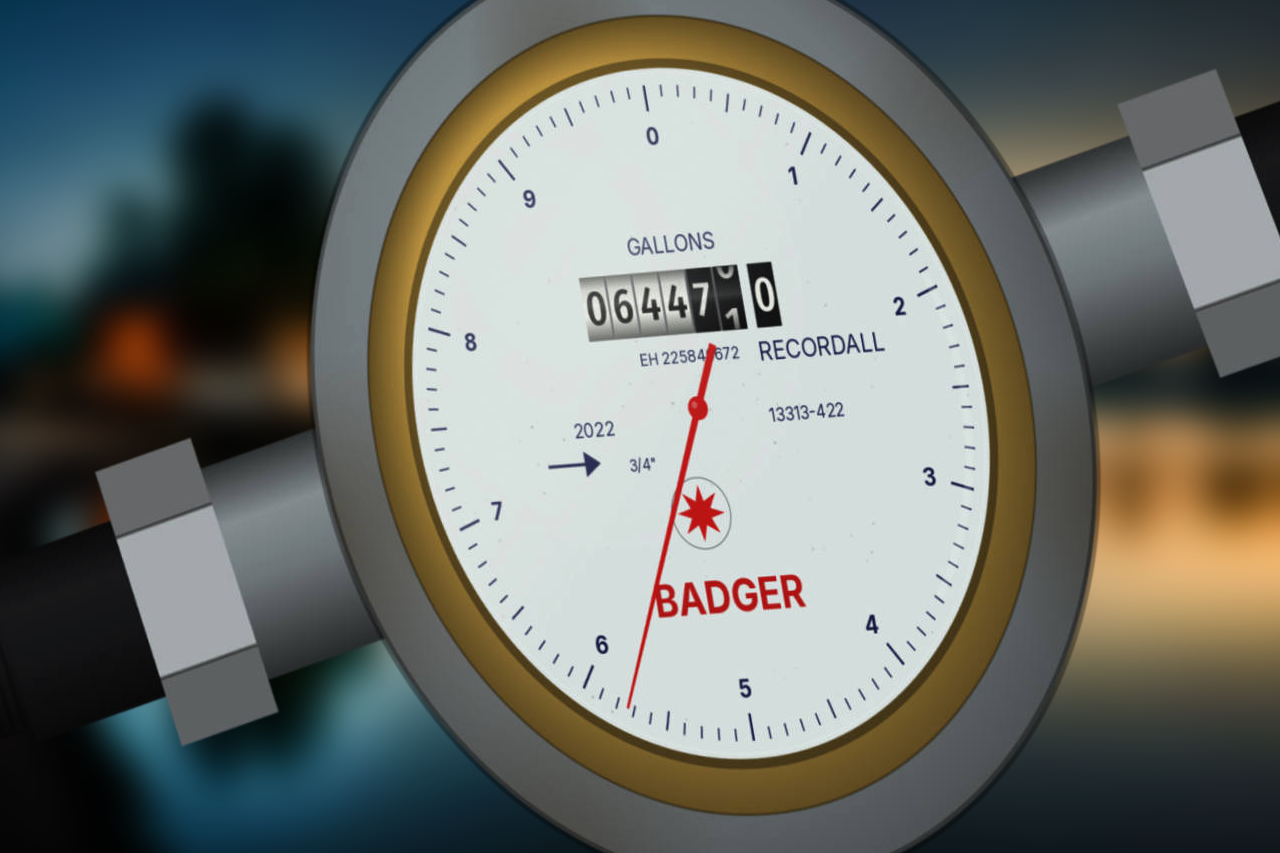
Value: 644705.7,gal
